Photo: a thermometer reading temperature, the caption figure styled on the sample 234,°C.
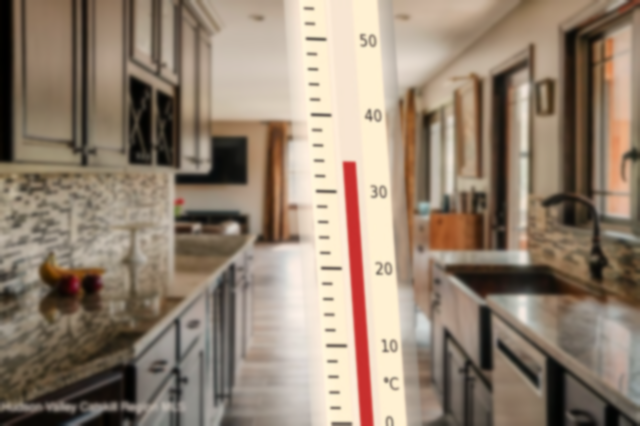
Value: 34,°C
